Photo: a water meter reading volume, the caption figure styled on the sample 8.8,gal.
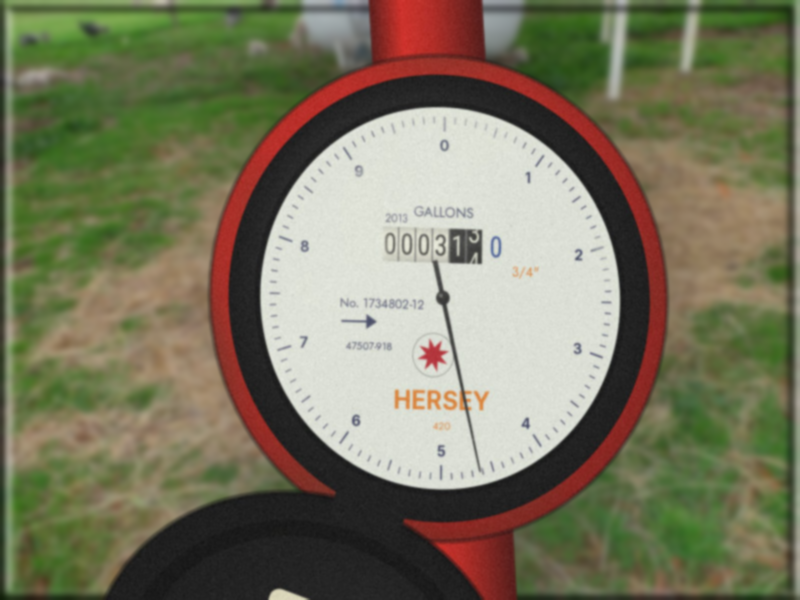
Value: 3134.6,gal
